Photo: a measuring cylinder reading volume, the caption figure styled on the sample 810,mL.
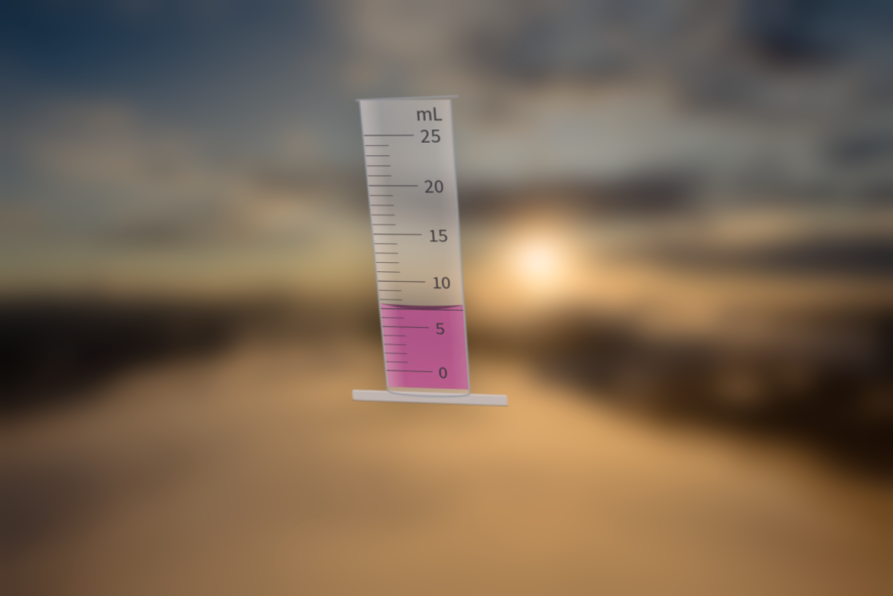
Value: 7,mL
